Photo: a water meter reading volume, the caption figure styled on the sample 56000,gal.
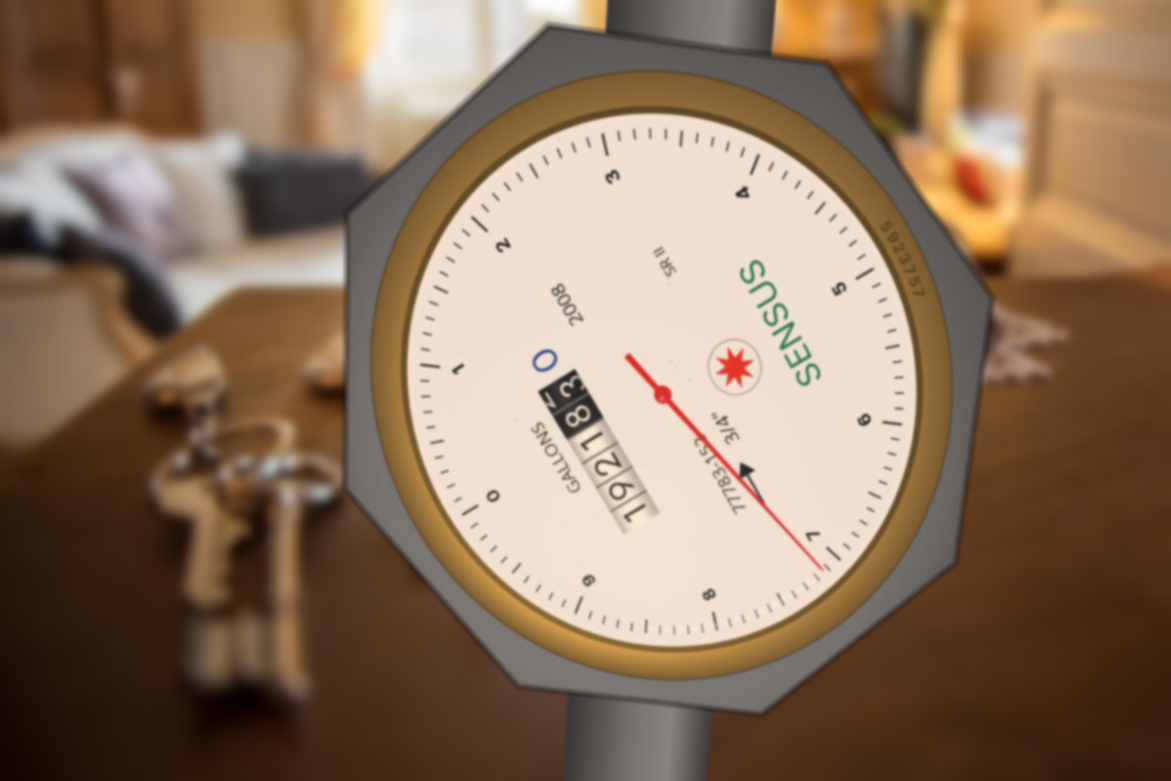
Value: 1921827.1,gal
